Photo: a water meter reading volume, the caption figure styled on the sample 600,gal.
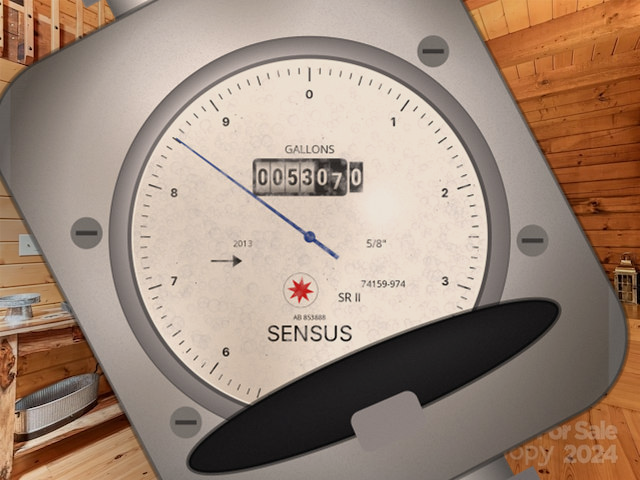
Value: 53068.5,gal
